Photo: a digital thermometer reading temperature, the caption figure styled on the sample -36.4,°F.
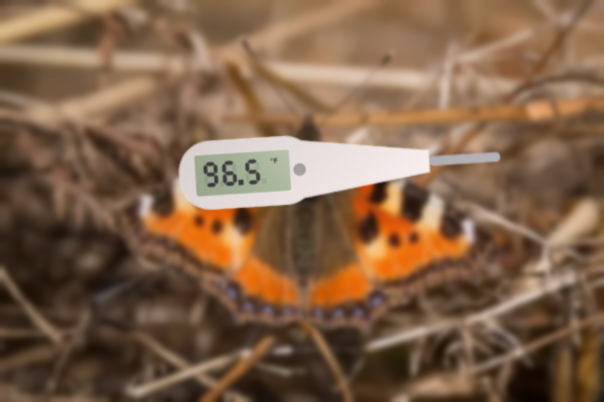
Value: 96.5,°F
